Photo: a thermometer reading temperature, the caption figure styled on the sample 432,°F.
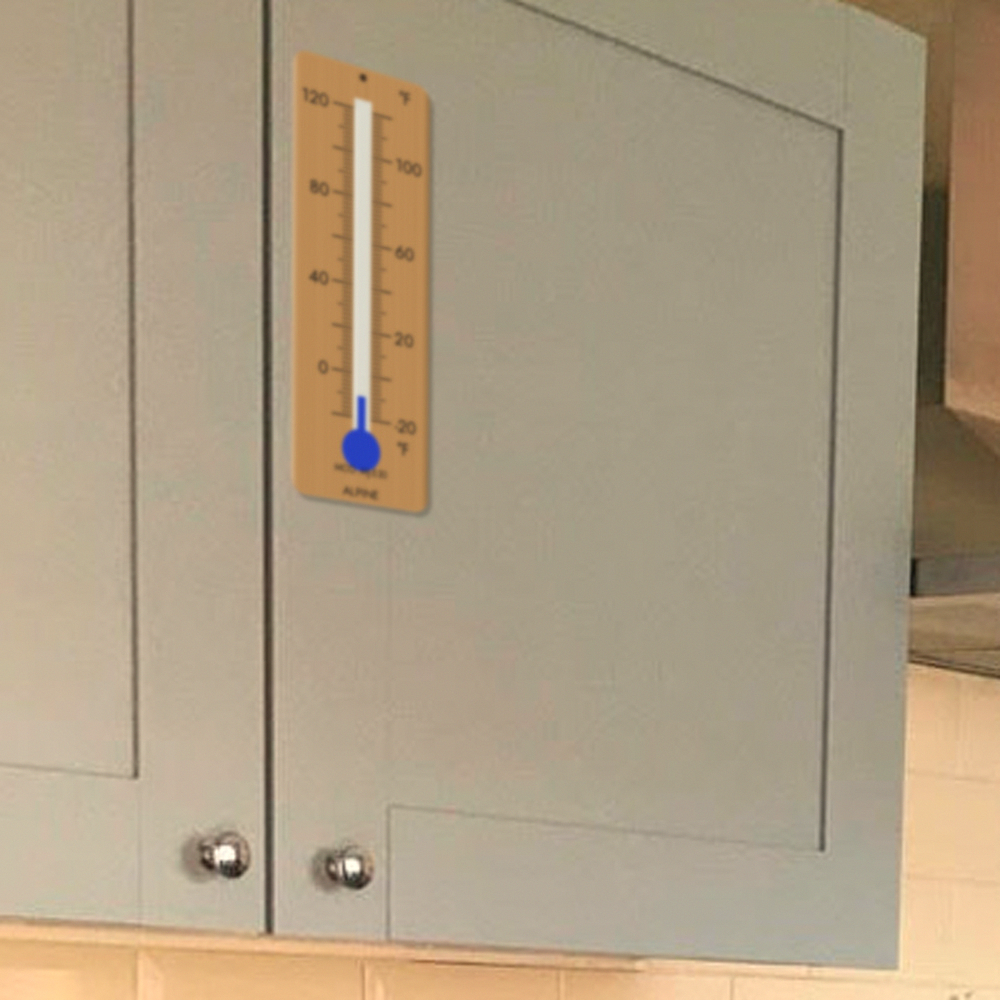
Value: -10,°F
